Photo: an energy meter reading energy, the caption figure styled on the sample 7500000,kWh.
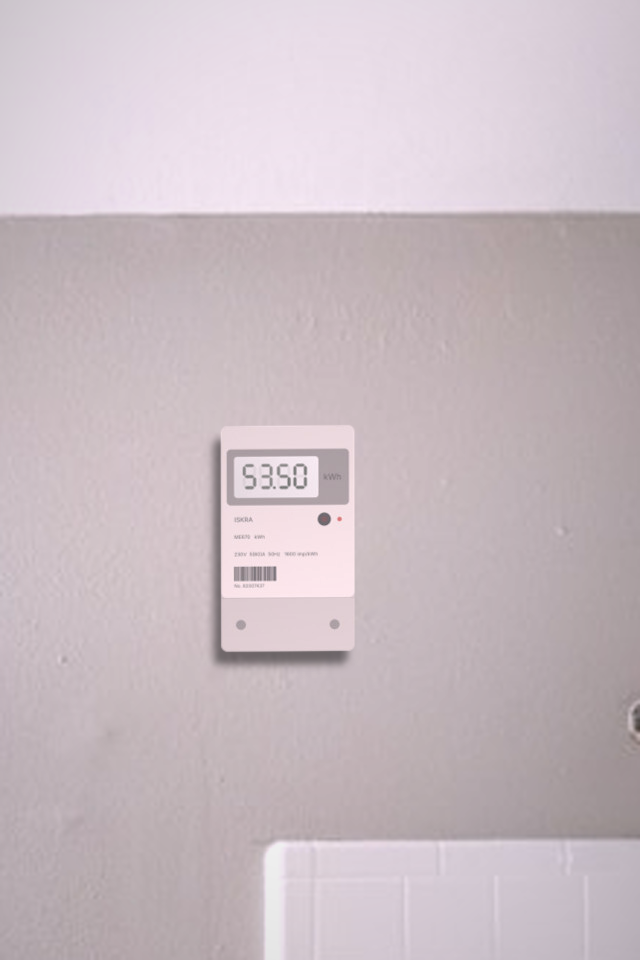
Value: 53.50,kWh
